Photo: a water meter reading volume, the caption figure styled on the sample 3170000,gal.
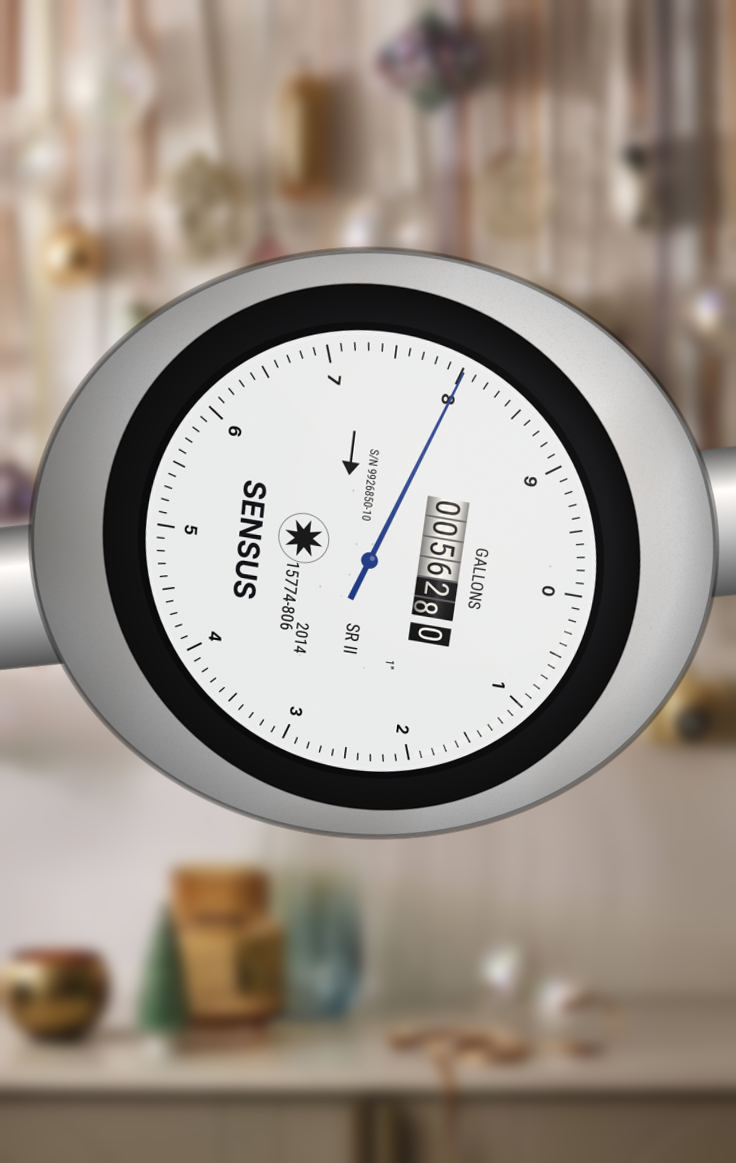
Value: 56278.0,gal
